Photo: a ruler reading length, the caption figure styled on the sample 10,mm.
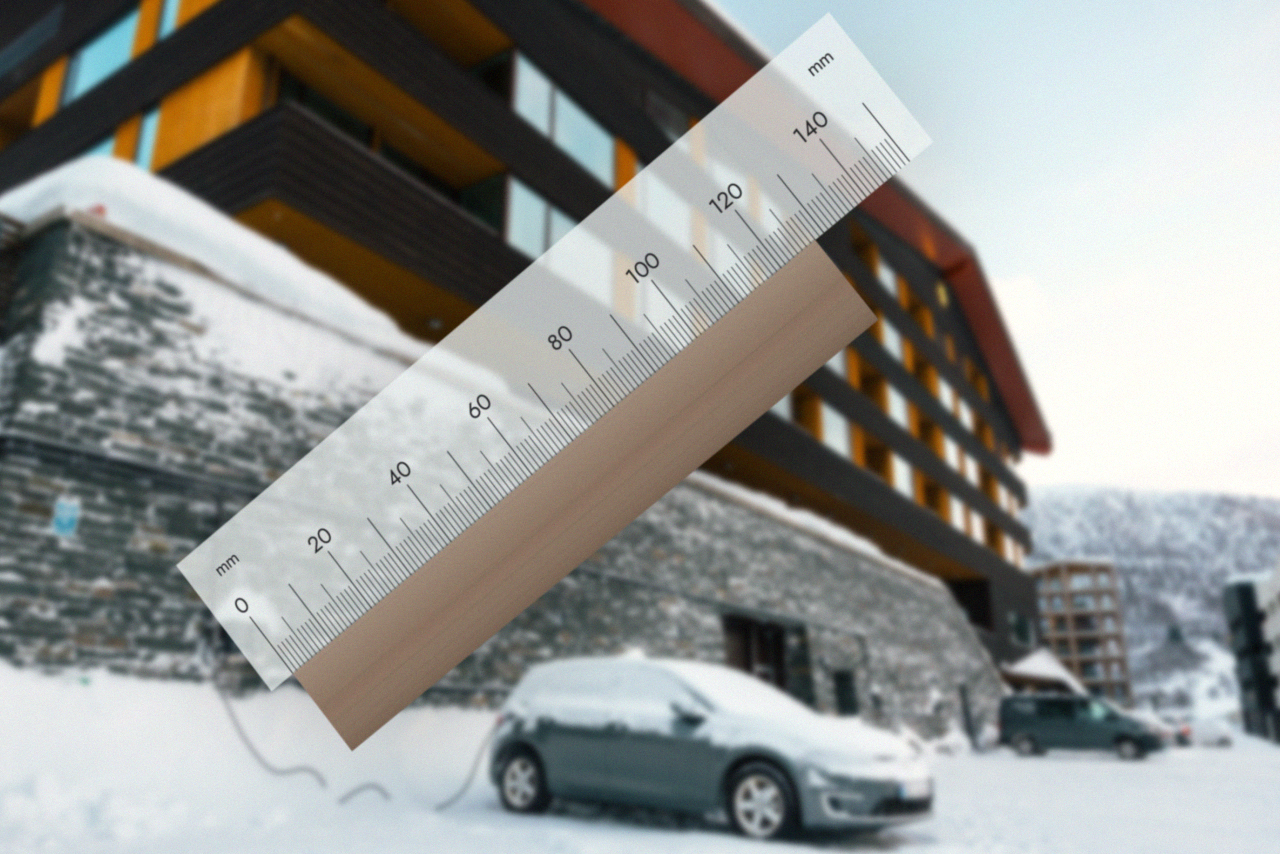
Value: 128,mm
